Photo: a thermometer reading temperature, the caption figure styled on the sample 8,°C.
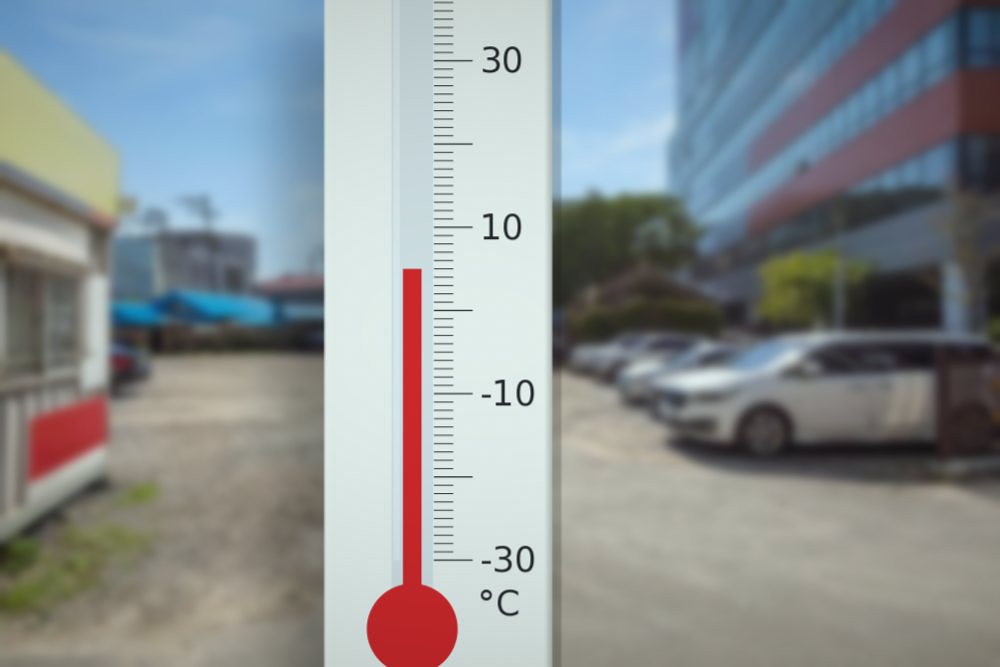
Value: 5,°C
